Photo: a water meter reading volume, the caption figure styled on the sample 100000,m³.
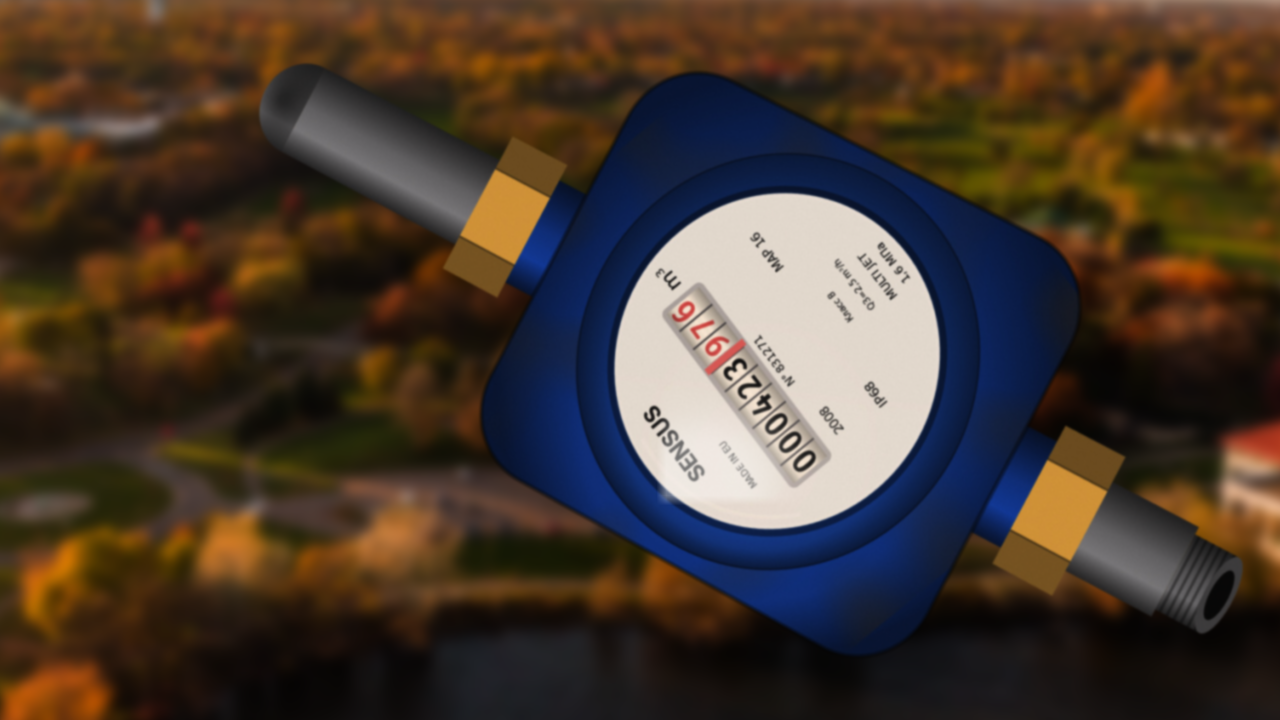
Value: 423.976,m³
